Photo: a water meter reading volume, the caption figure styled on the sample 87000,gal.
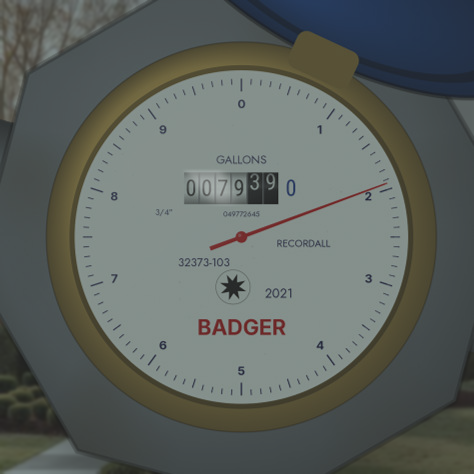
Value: 79391.9,gal
